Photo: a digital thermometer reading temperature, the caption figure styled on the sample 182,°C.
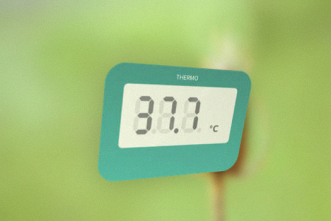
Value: 37.7,°C
